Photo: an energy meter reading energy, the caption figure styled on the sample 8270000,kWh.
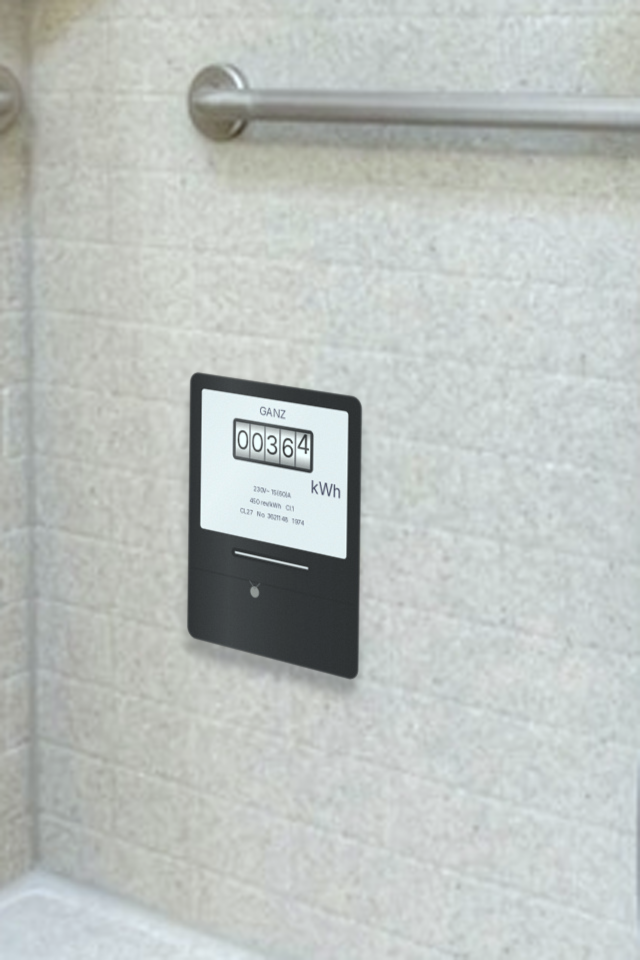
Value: 364,kWh
